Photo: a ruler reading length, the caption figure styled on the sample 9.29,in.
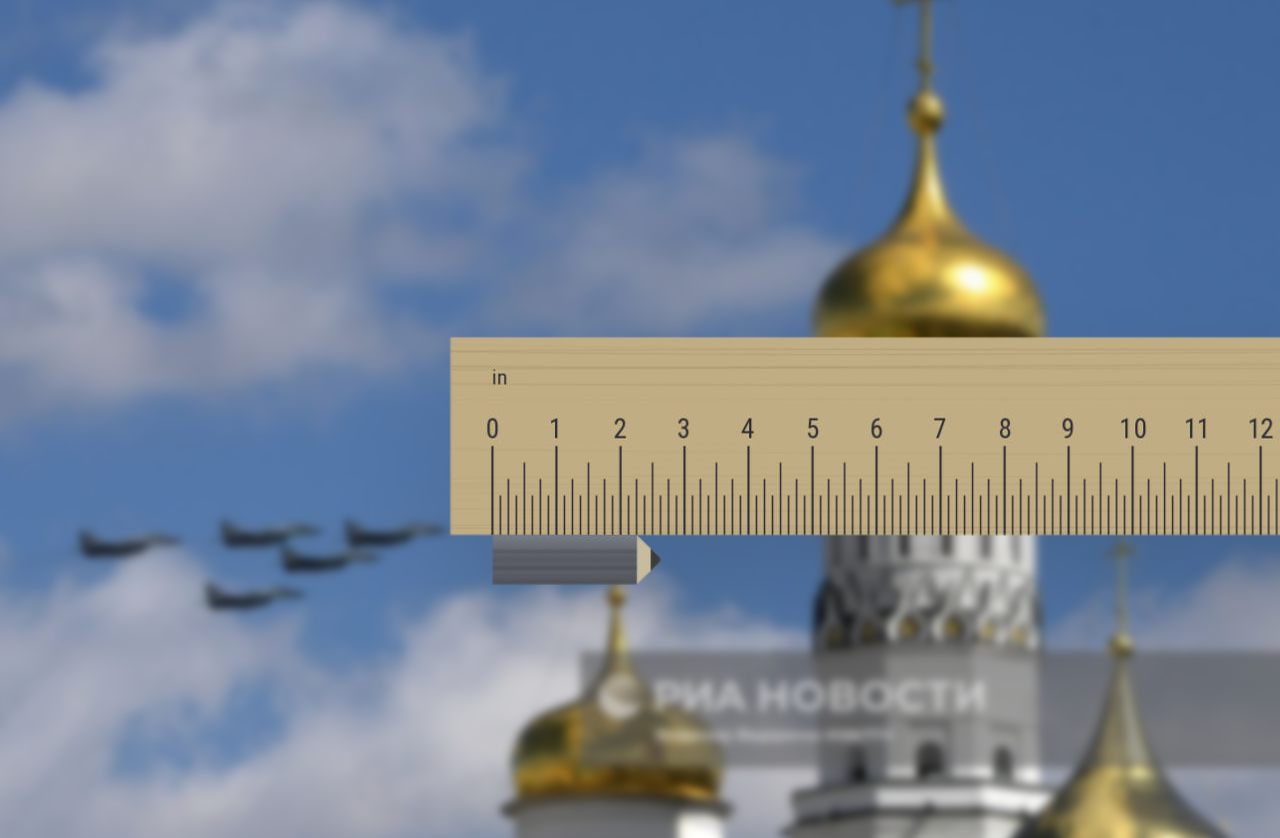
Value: 2.625,in
